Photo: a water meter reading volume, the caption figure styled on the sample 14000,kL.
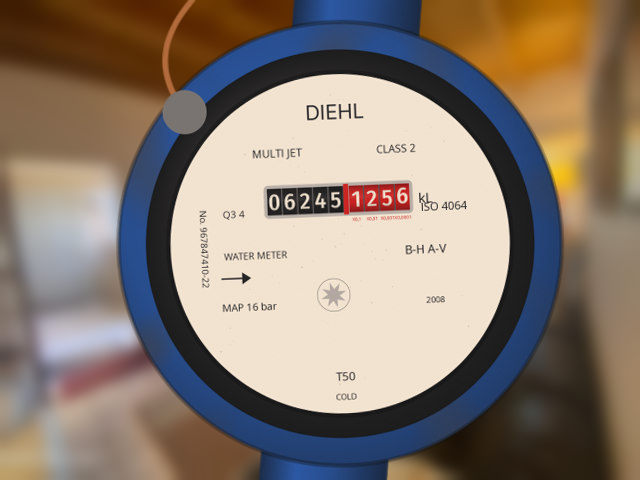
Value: 6245.1256,kL
